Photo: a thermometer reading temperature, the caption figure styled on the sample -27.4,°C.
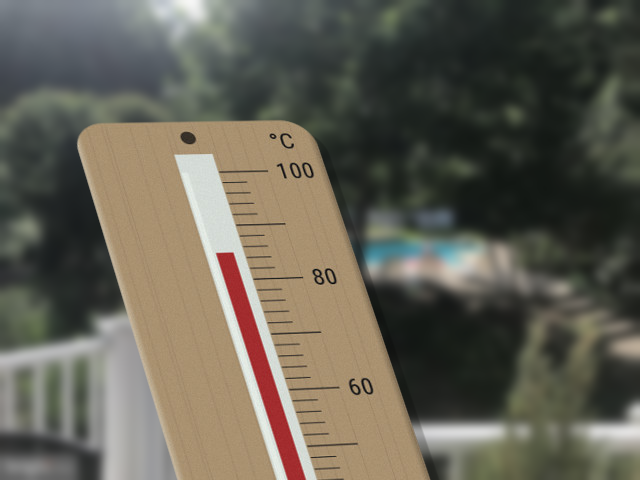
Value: 85,°C
